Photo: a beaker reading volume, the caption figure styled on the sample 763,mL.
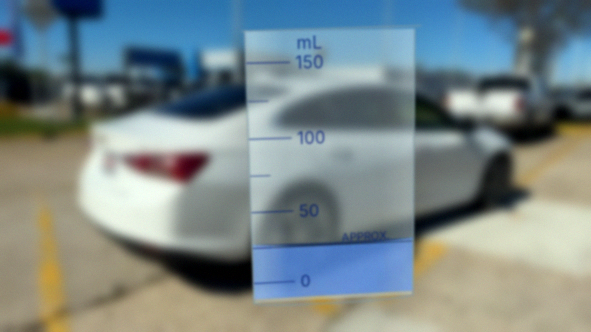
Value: 25,mL
